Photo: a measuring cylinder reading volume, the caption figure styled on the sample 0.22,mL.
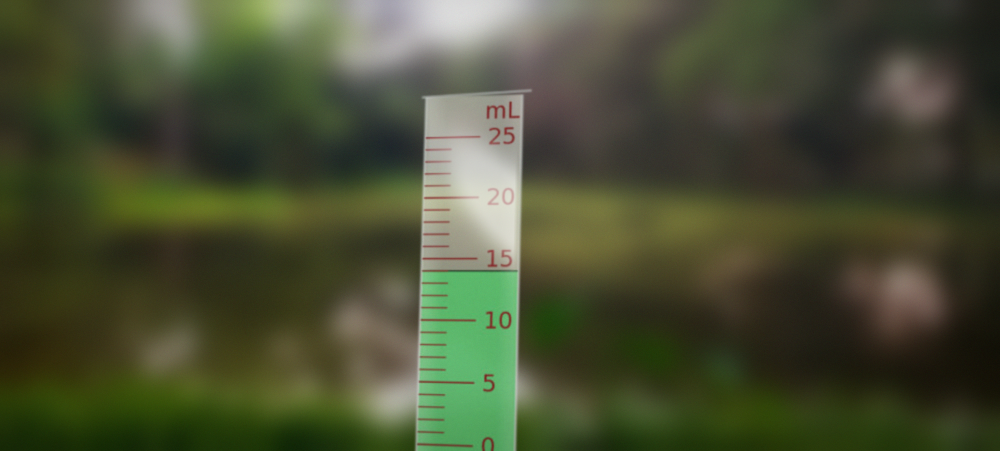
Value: 14,mL
